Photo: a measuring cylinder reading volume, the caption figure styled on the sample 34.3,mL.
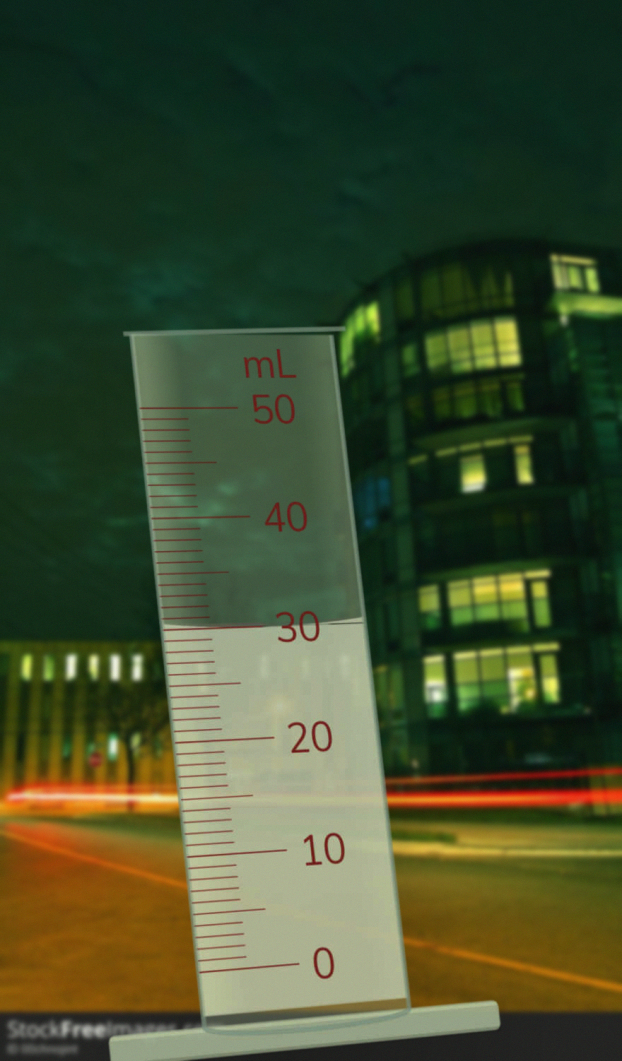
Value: 30,mL
